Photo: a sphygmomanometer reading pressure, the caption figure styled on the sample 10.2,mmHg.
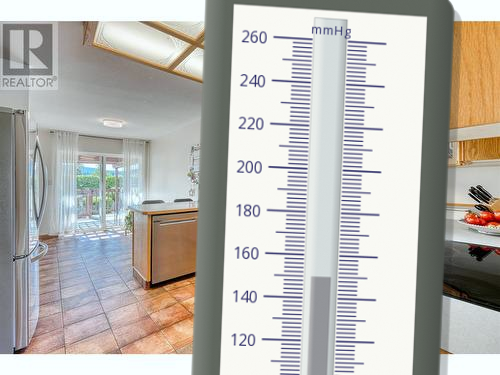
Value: 150,mmHg
